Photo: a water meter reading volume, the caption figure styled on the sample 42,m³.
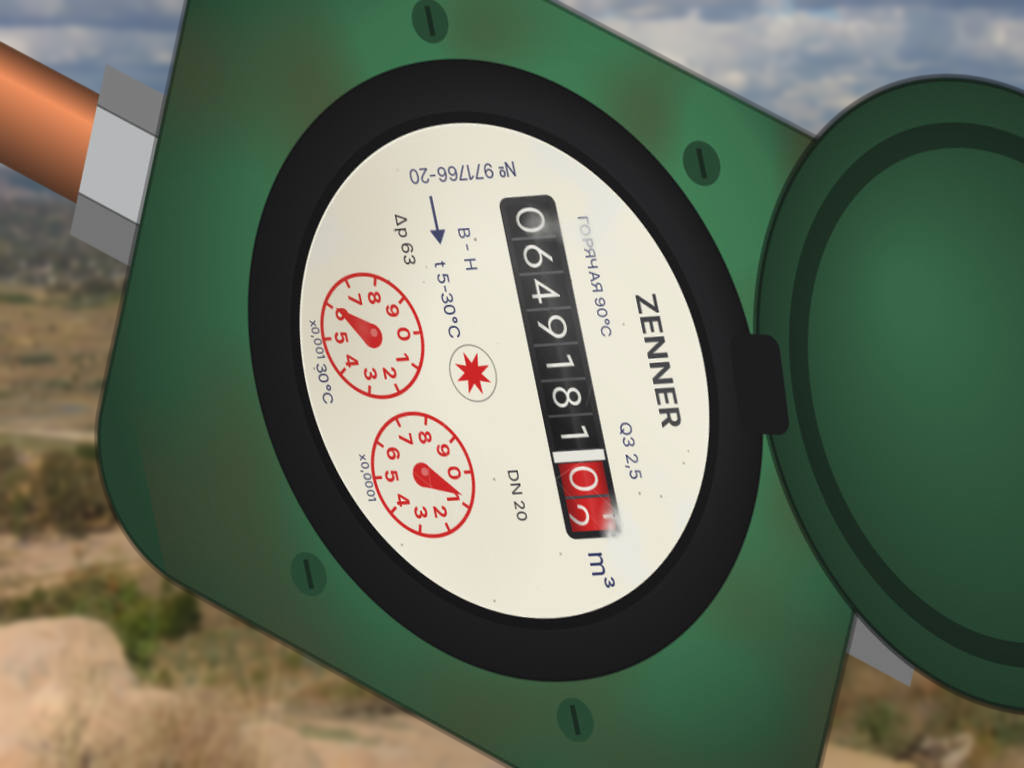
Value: 649181.0160,m³
